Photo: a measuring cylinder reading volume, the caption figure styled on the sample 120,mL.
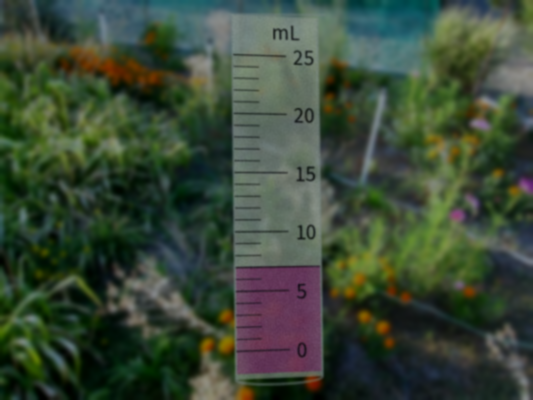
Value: 7,mL
